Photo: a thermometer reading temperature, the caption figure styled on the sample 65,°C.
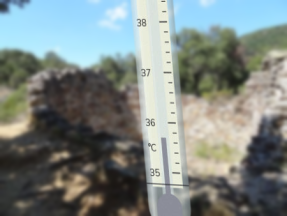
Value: 35.7,°C
